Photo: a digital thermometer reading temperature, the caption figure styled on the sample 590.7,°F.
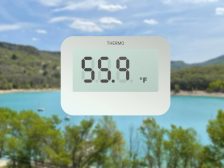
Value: 55.9,°F
